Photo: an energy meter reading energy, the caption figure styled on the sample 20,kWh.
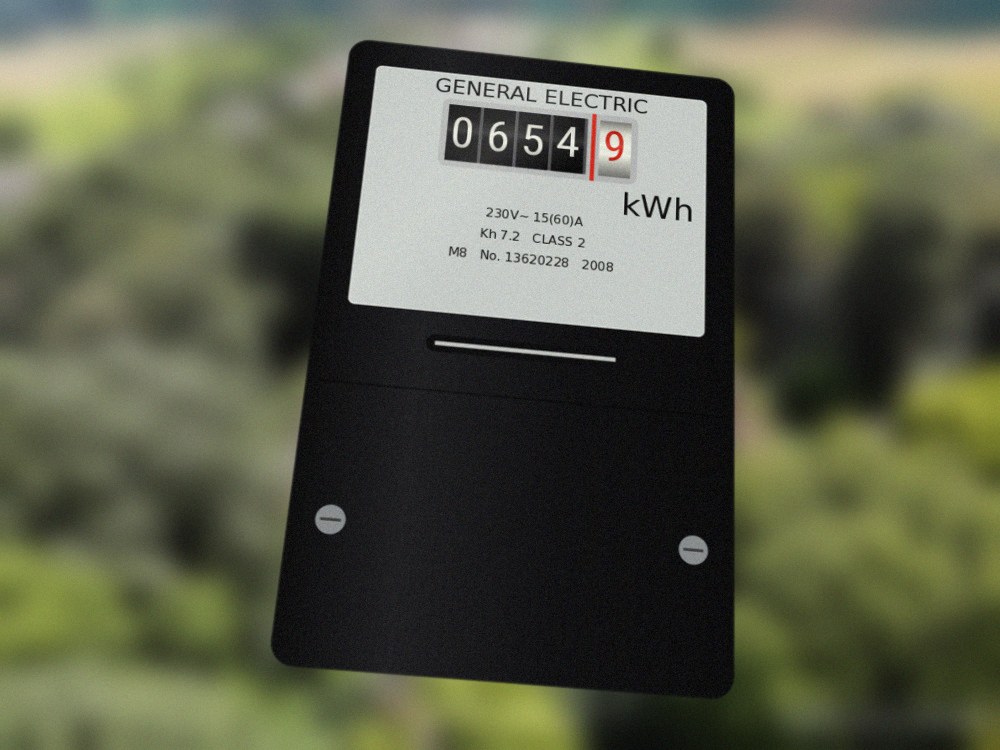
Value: 654.9,kWh
